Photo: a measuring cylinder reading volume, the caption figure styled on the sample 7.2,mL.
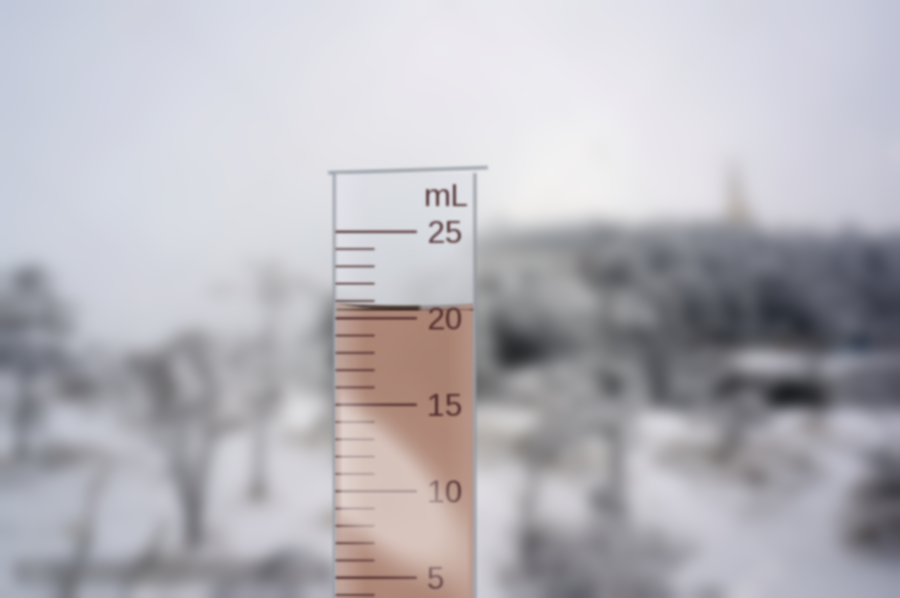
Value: 20.5,mL
